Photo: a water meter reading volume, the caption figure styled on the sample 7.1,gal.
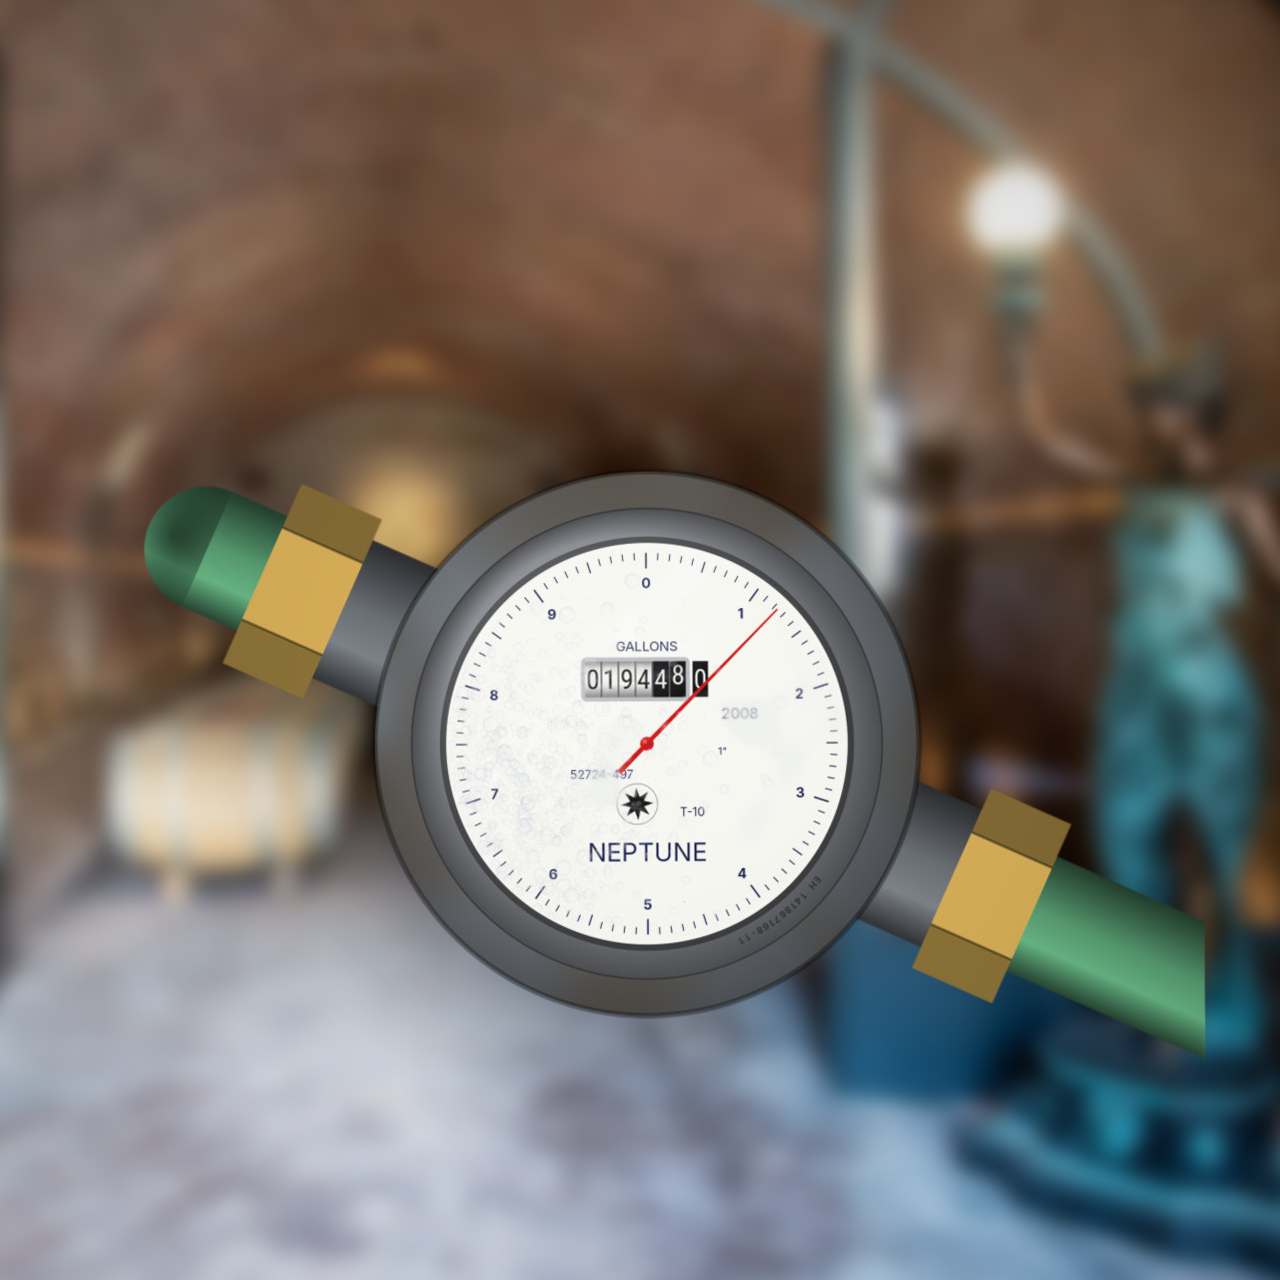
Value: 194481.2,gal
